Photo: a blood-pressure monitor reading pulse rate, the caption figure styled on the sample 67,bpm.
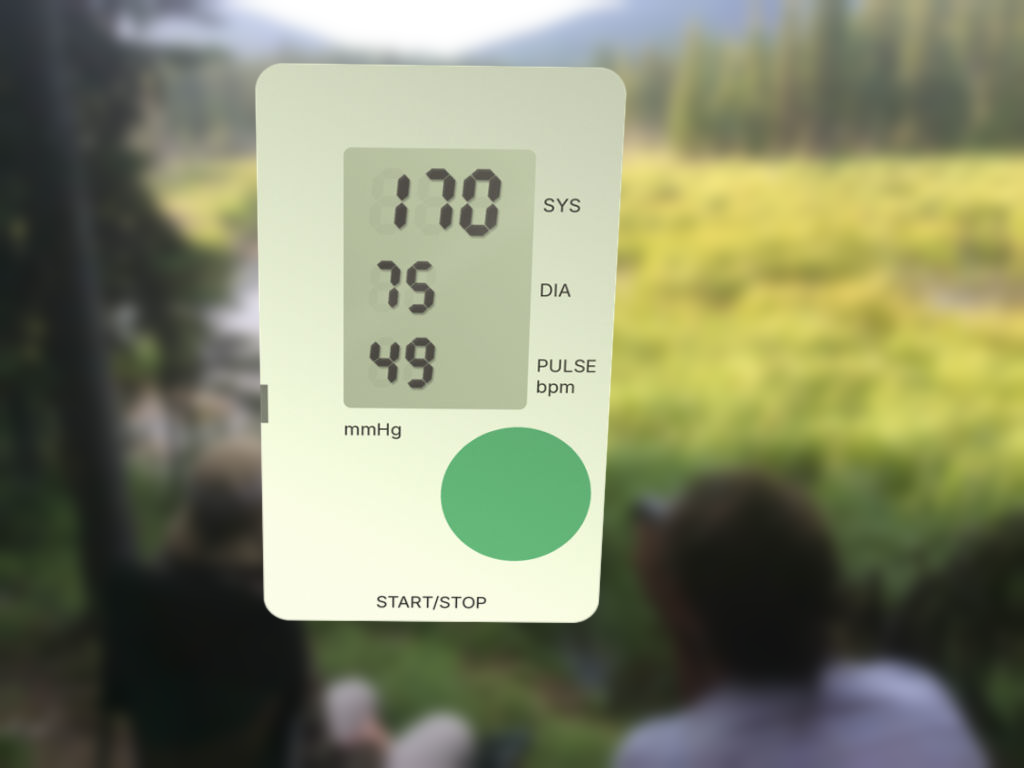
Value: 49,bpm
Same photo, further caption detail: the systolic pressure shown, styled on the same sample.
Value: 170,mmHg
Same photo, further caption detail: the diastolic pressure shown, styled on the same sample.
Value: 75,mmHg
